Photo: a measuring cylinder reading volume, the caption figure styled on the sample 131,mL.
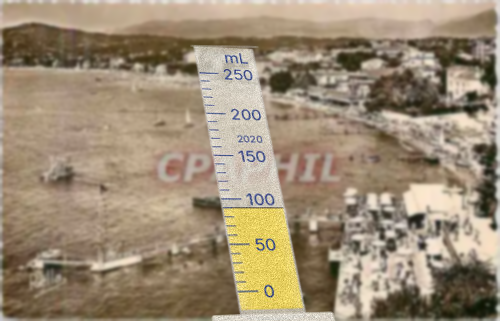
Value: 90,mL
